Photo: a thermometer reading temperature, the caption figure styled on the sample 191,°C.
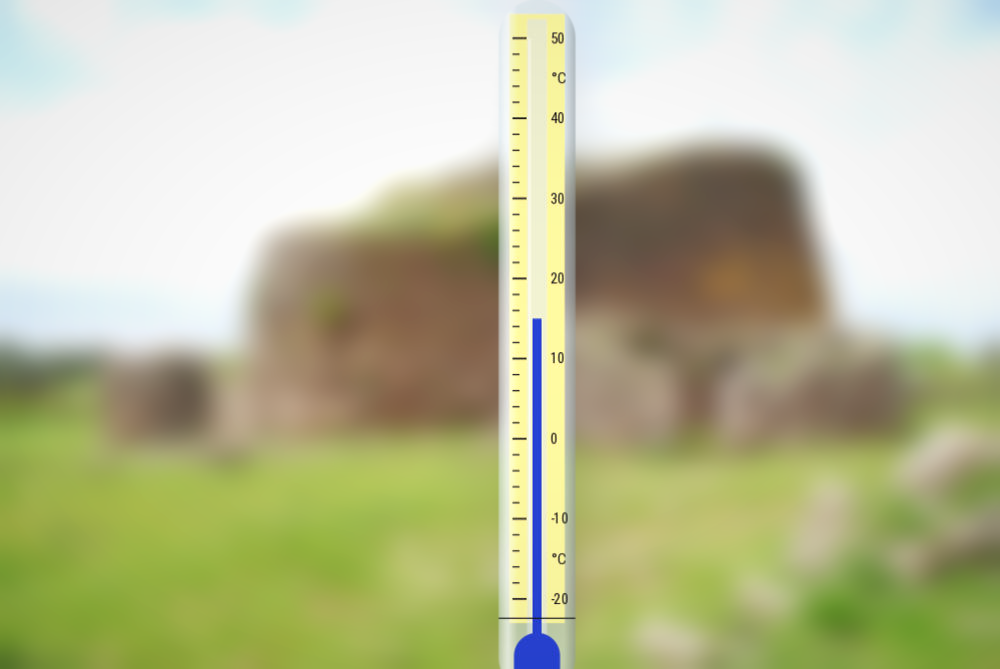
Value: 15,°C
